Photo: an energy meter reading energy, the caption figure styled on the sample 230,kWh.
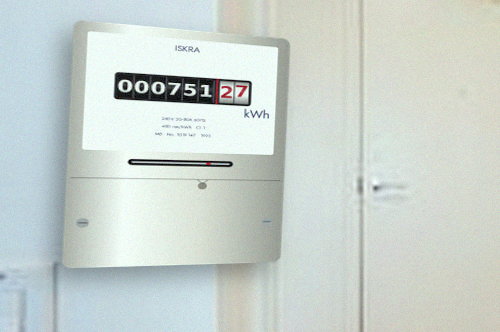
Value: 751.27,kWh
